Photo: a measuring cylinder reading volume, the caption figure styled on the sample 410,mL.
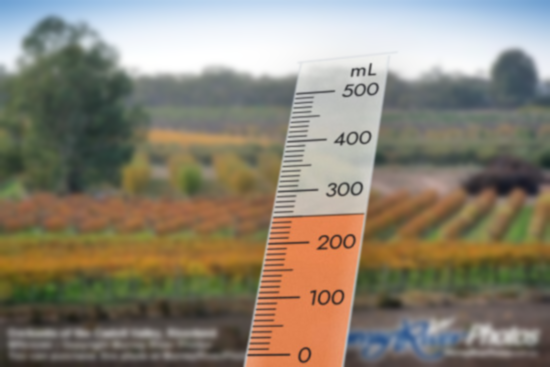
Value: 250,mL
